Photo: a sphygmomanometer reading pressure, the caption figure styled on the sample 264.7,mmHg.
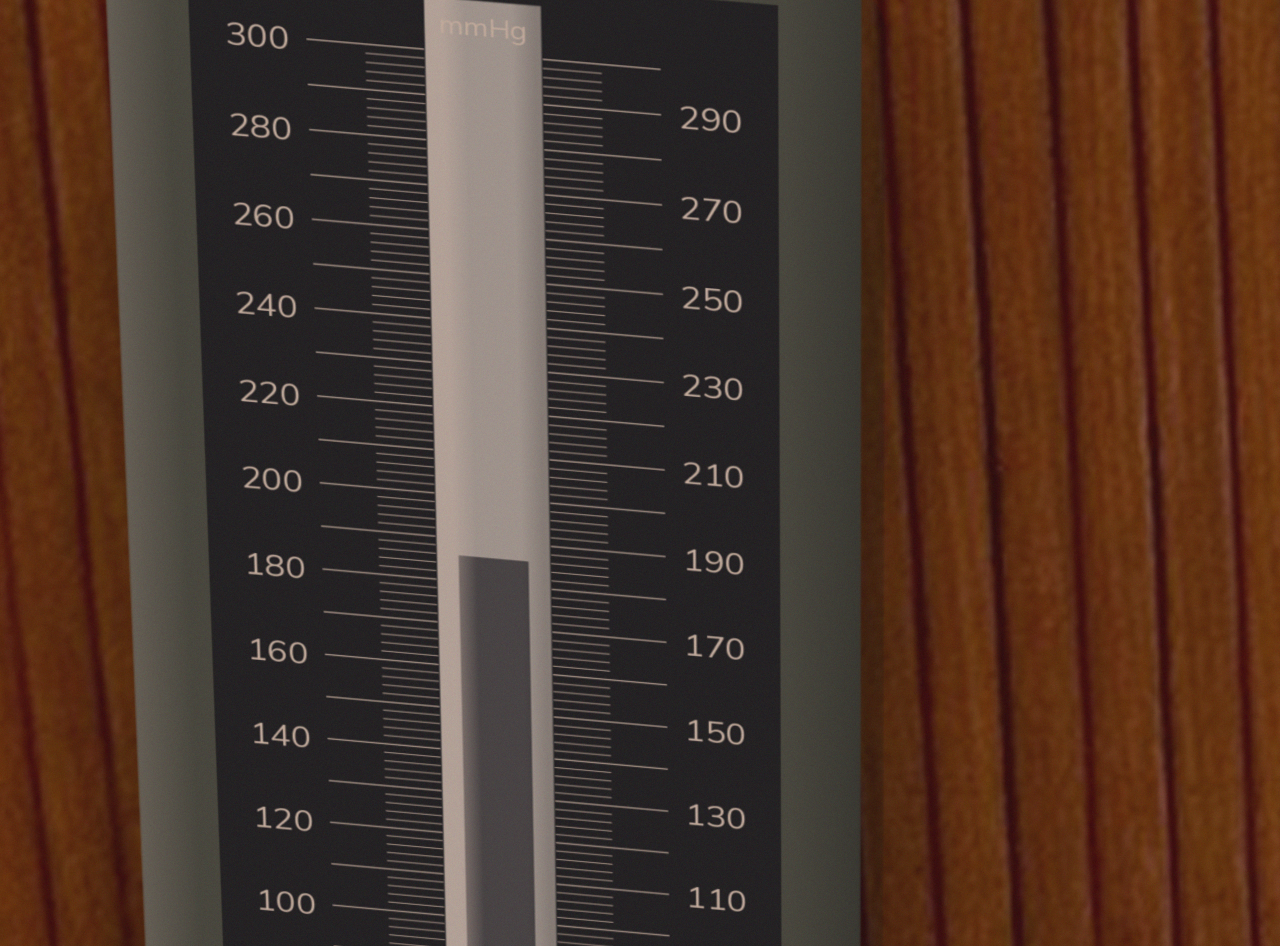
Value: 186,mmHg
